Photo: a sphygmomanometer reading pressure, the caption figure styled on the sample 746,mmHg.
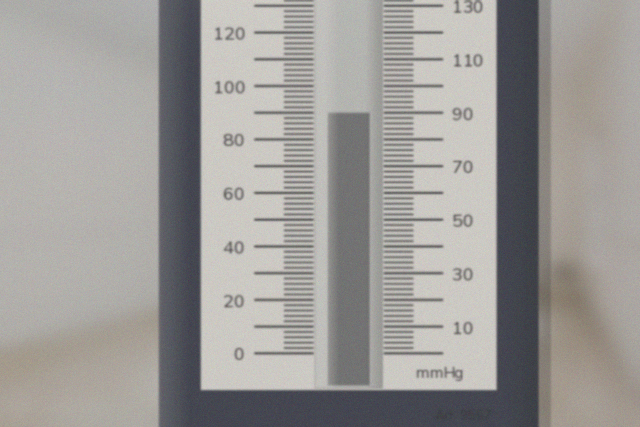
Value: 90,mmHg
